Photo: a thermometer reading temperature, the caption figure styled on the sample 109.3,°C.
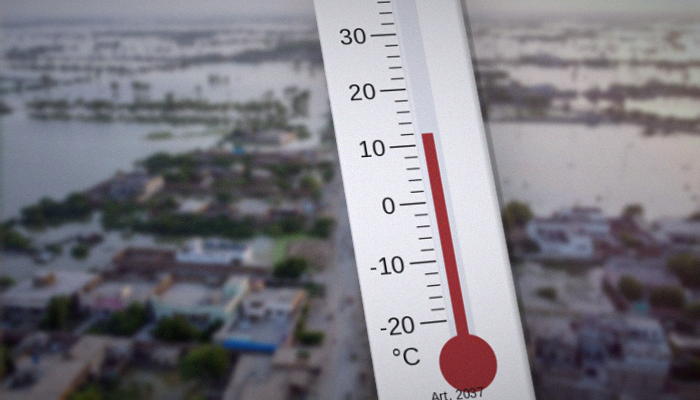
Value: 12,°C
